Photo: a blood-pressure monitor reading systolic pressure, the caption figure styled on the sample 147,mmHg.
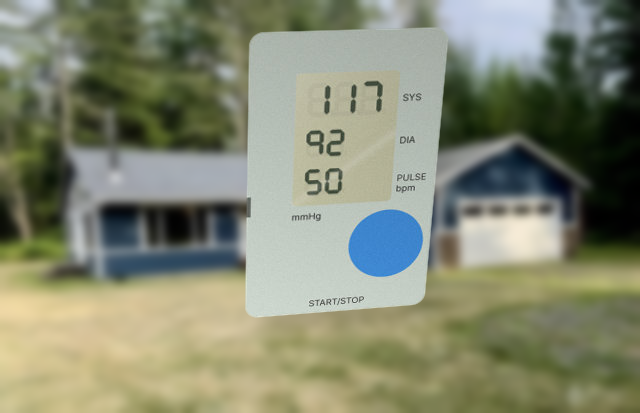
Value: 117,mmHg
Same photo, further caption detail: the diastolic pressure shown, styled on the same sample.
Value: 92,mmHg
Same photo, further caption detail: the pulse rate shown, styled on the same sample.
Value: 50,bpm
